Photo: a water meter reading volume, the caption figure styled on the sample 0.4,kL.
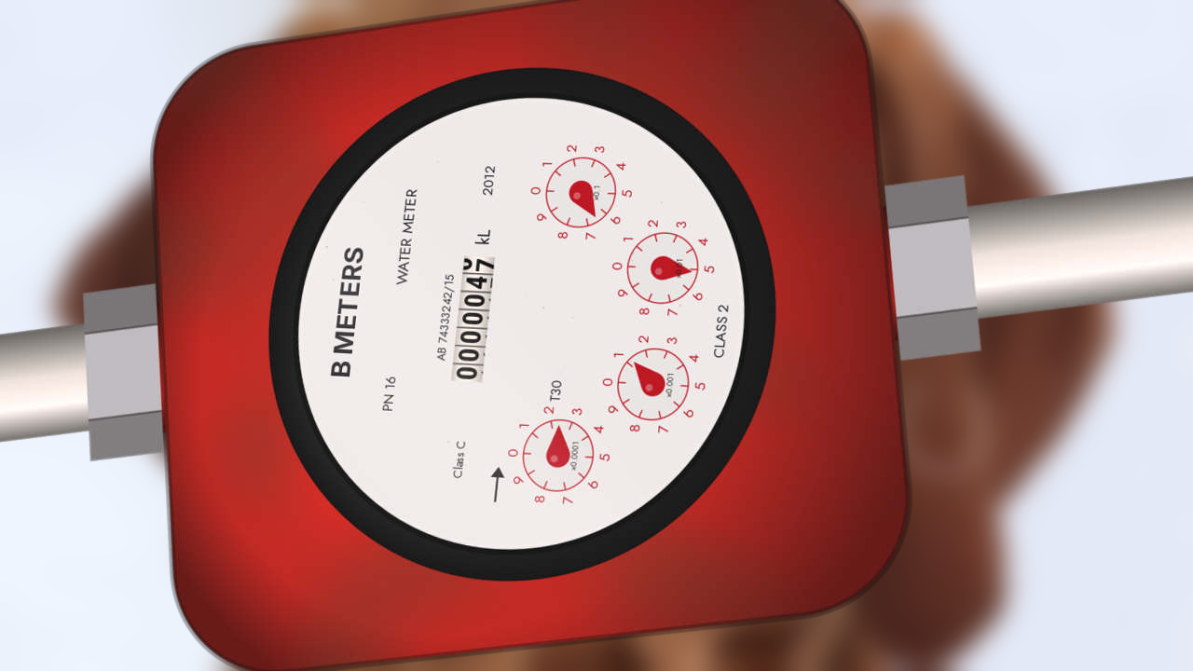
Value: 46.6512,kL
